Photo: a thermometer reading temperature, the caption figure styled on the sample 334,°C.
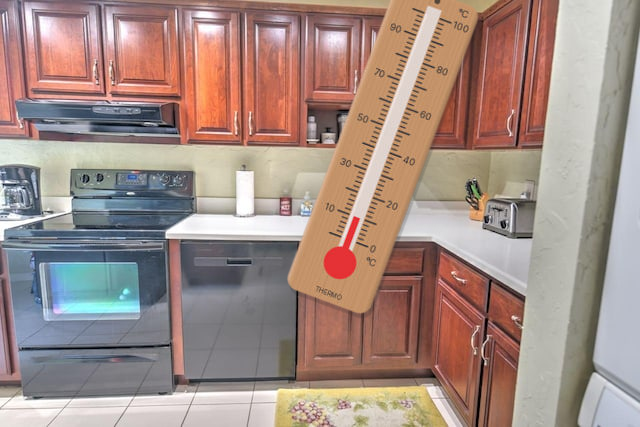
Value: 10,°C
